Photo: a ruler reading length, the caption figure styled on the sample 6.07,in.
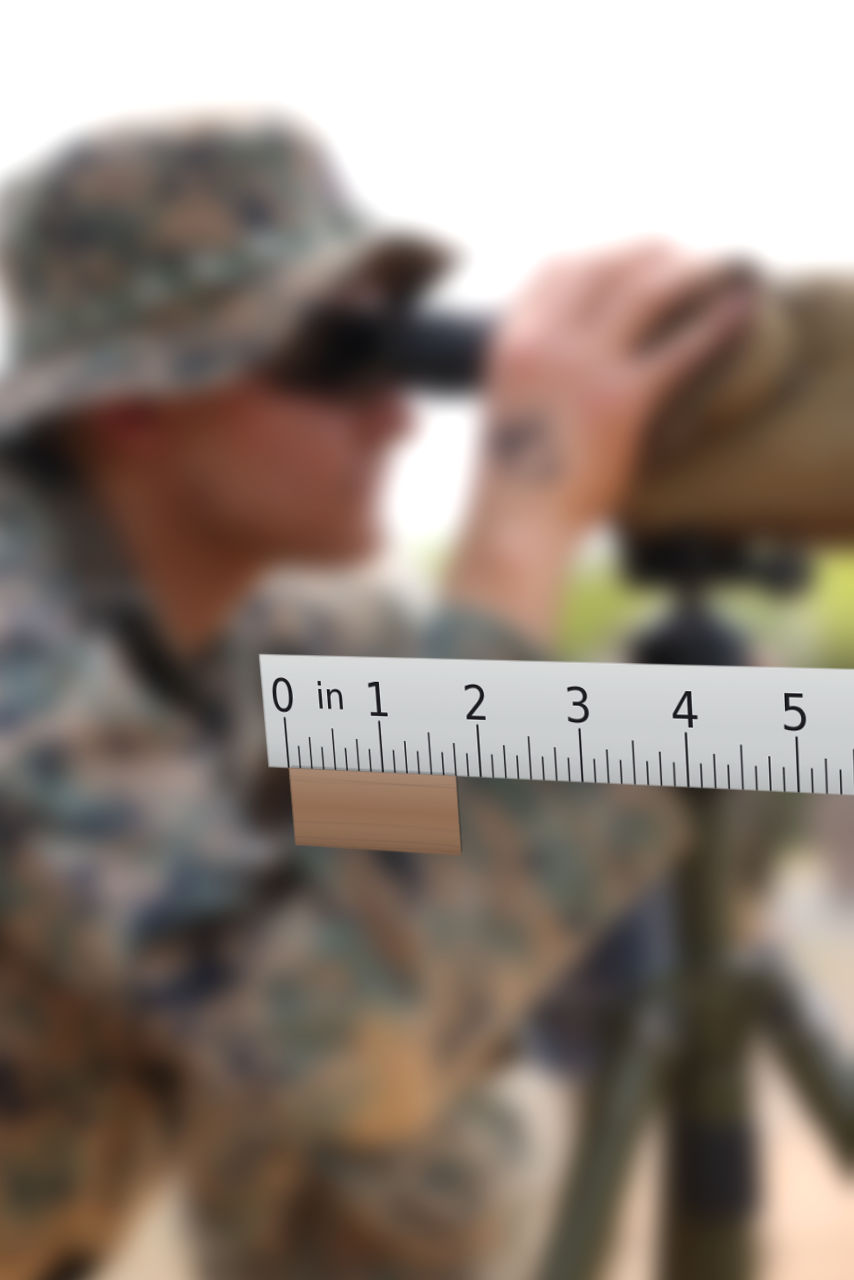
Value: 1.75,in
